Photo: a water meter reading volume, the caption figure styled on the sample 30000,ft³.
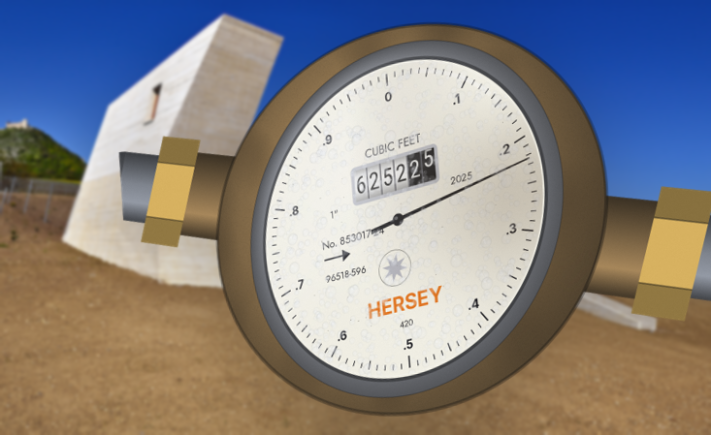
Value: 625225.22,ft³
